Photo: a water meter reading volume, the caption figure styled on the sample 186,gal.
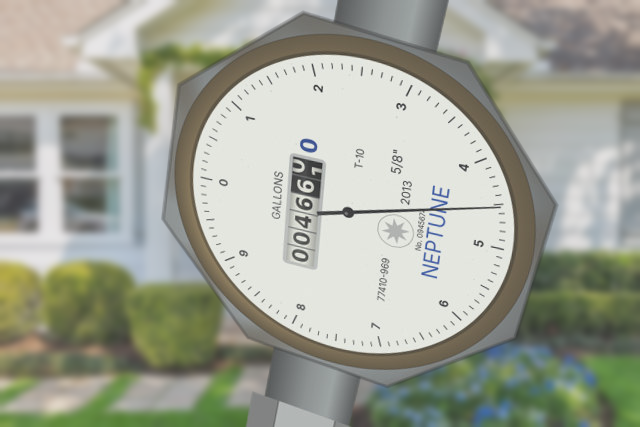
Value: 46604.5,gal
